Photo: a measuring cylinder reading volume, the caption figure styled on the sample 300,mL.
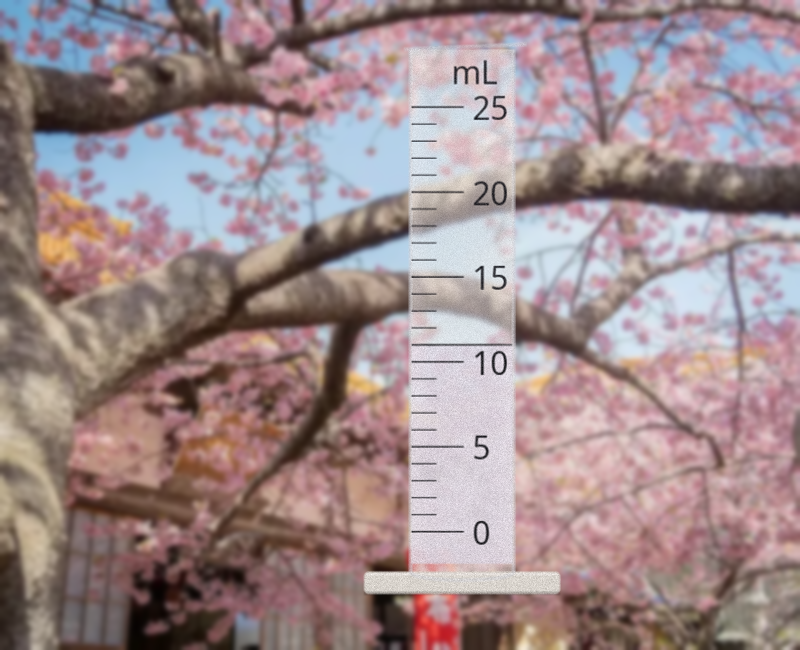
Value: 11,mL
